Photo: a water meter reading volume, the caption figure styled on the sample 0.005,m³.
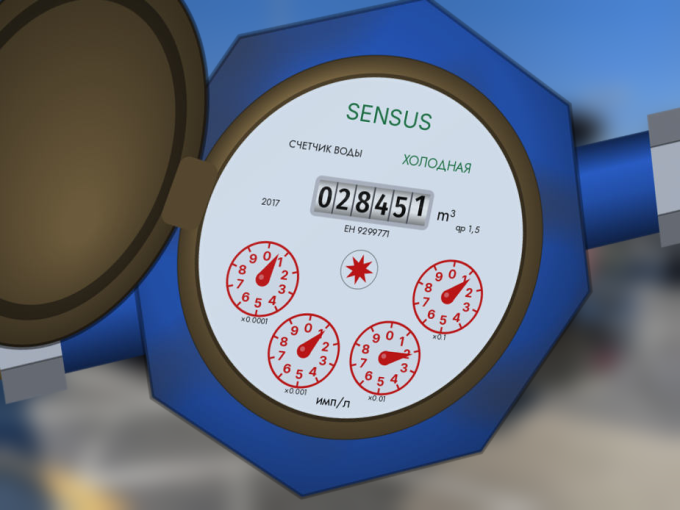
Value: 28451.1210,m³
